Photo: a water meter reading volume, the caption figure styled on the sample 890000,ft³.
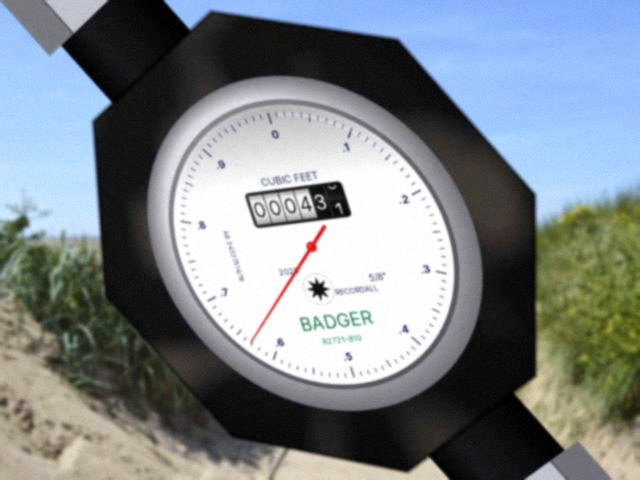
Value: 430.63,ft³
